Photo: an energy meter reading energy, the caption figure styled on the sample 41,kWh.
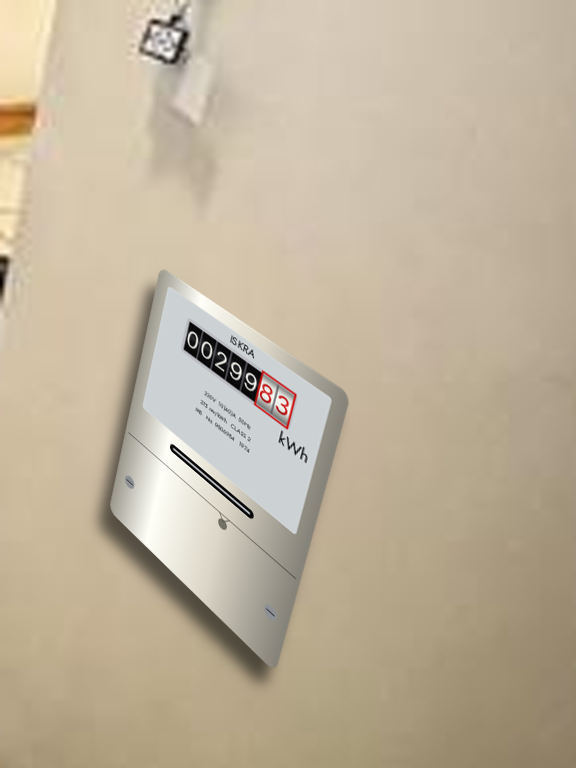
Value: 299.83,kWh
